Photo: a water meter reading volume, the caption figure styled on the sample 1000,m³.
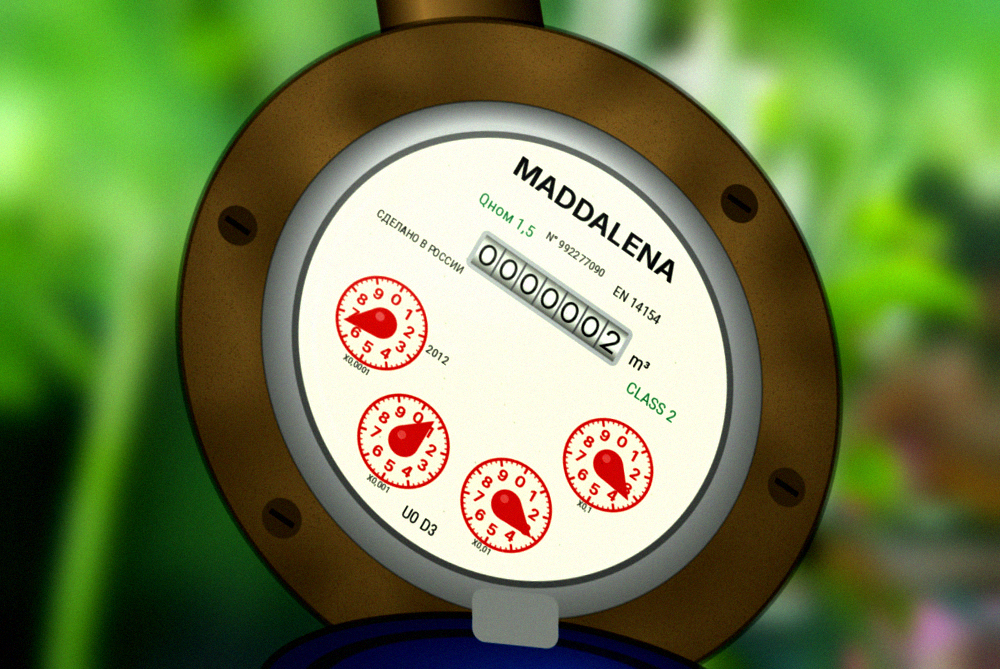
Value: 2.3306,m³
